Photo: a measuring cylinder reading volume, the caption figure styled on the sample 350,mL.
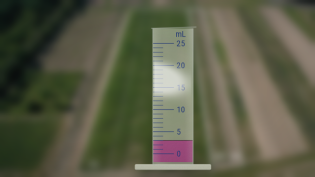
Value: 3,mL
